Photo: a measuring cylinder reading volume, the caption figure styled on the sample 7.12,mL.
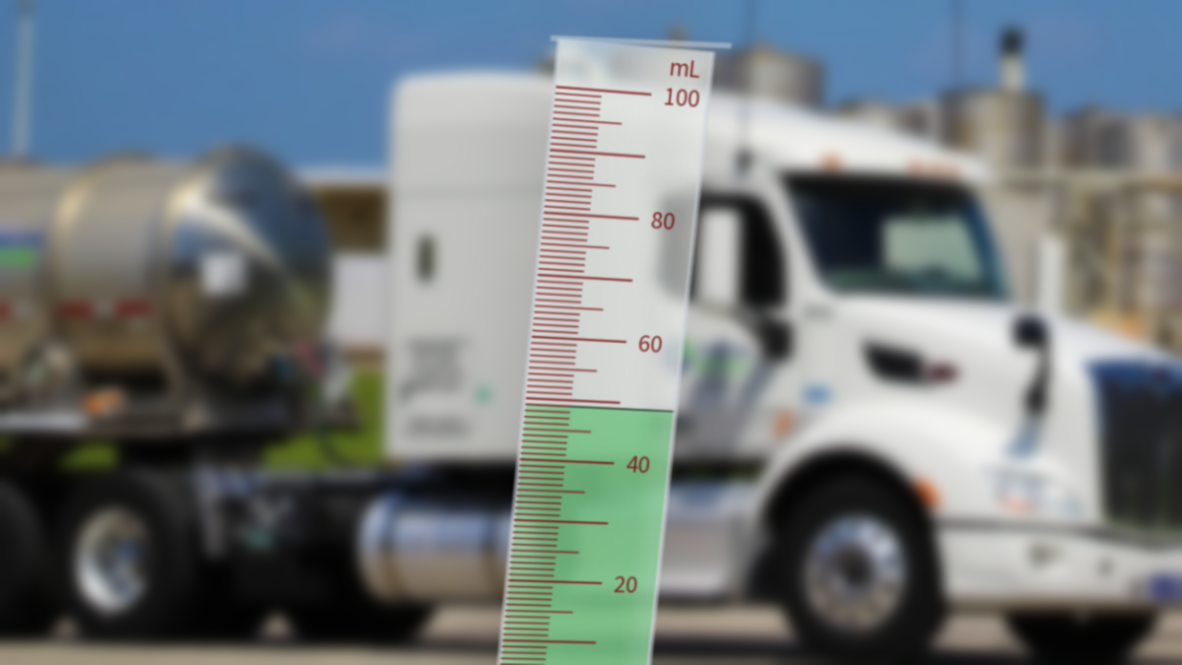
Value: 49,mL
